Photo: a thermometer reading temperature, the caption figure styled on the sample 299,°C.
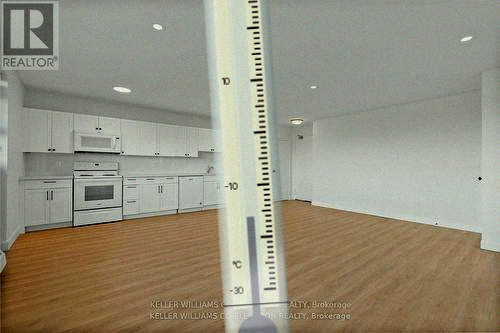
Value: -16,°C
